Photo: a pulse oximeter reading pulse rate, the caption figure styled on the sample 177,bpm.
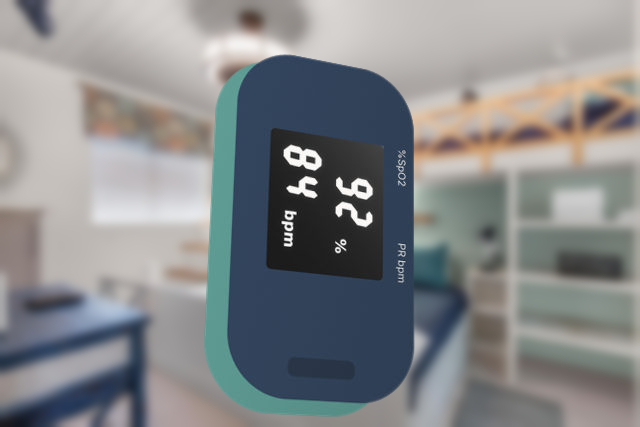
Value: 84,bpm
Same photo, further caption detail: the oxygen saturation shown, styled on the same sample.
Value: 92,%
